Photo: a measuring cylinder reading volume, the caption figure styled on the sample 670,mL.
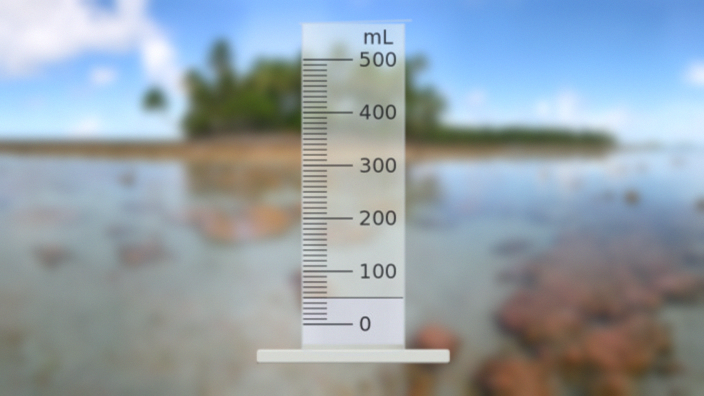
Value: 50,mL
